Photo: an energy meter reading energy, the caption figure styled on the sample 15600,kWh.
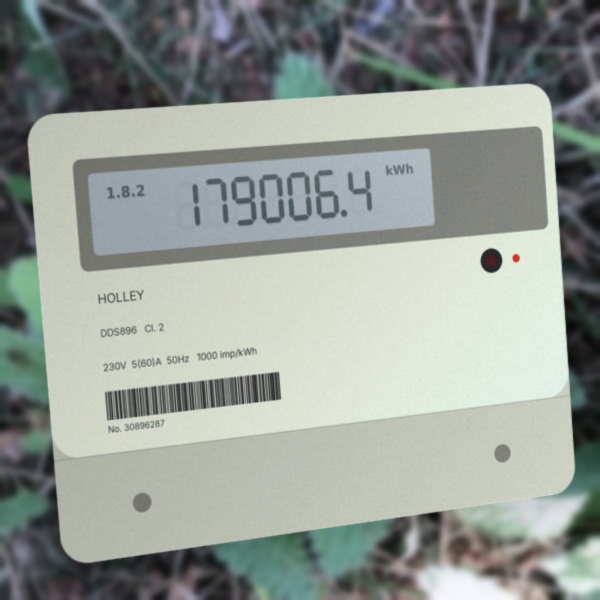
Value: 179006.4,kWh
